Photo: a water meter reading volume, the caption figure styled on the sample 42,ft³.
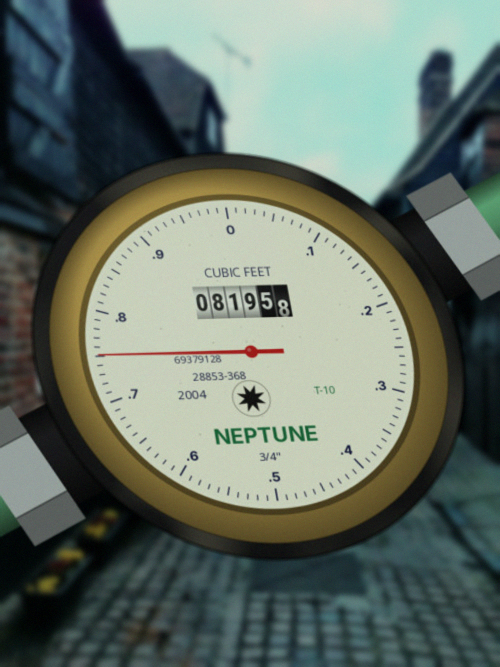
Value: 81957.75,ft³
